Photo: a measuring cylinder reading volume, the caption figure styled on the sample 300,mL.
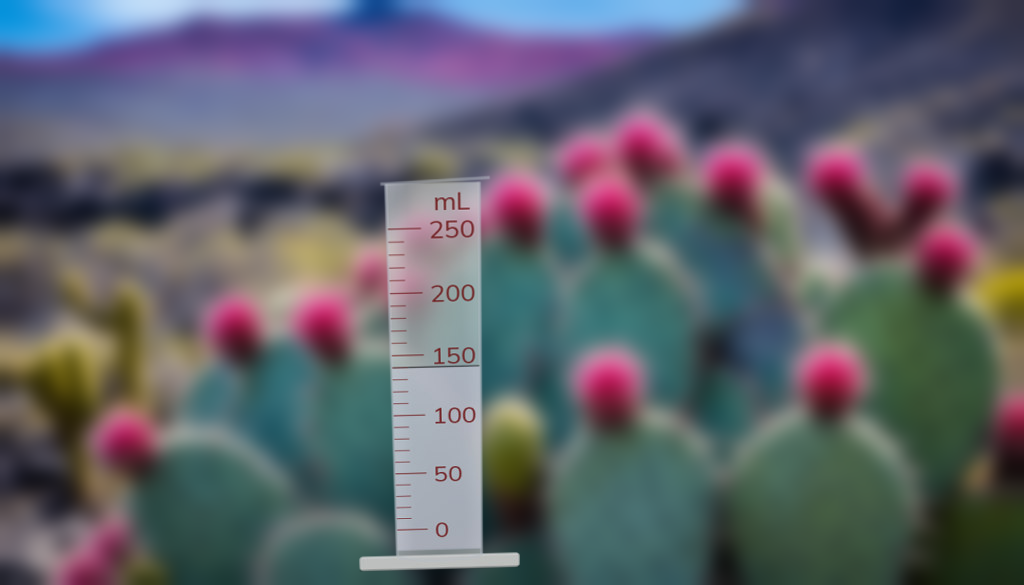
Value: 140,mL
